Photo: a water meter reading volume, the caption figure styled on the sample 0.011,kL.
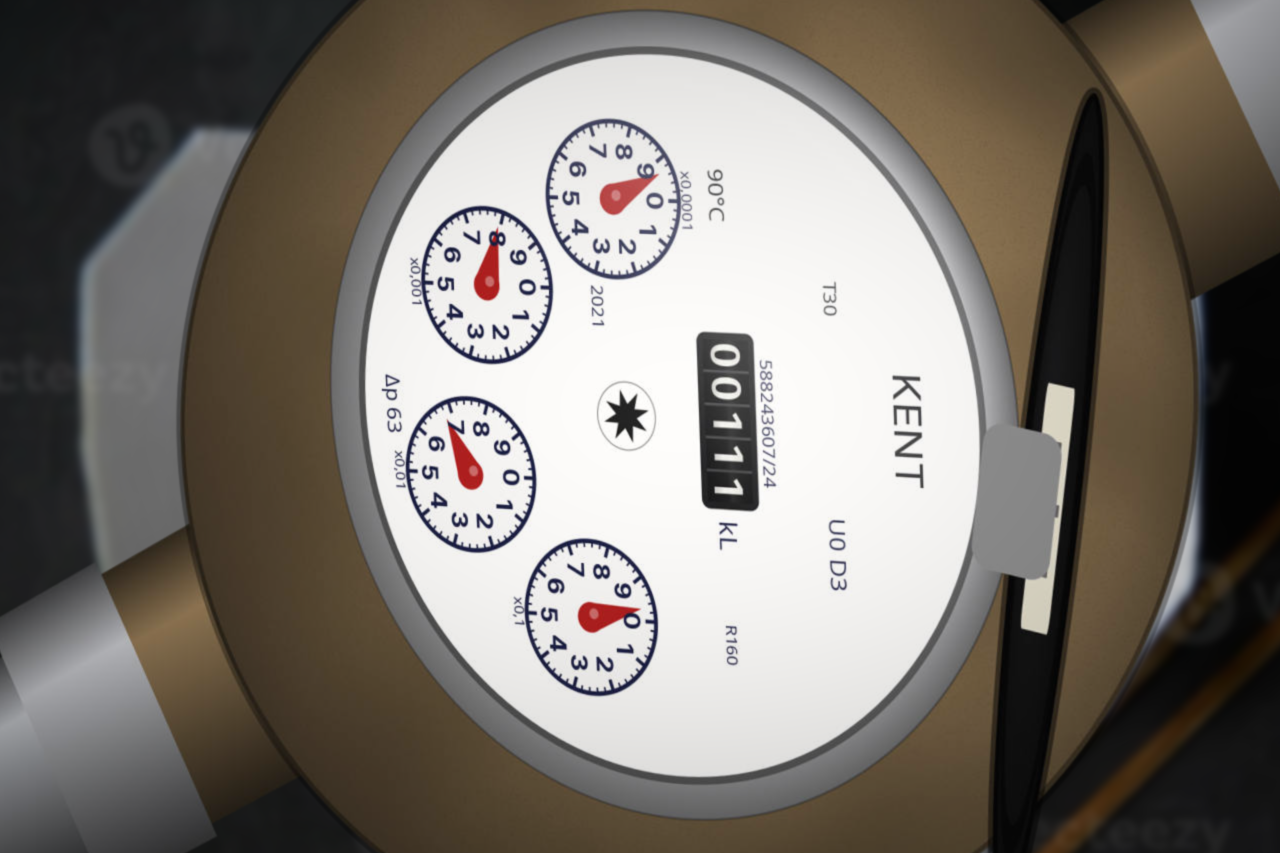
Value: 110.9679,kL
